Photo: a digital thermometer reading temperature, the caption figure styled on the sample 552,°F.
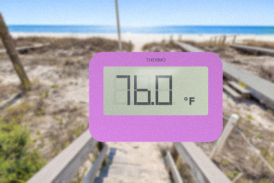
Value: 76.0,°F
